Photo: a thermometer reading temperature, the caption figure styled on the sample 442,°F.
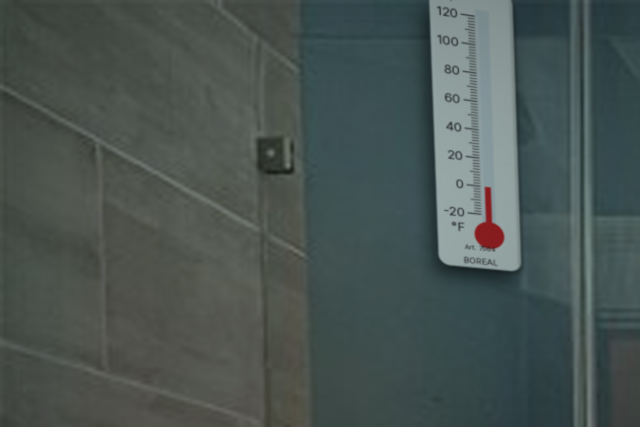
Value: 0,°F
